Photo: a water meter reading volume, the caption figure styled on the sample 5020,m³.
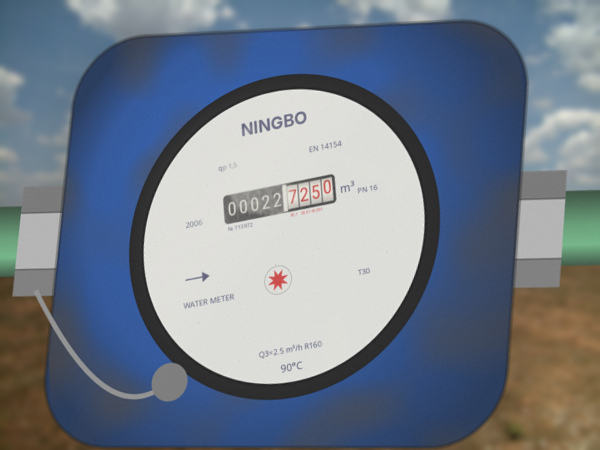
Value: 22.7250,m³
